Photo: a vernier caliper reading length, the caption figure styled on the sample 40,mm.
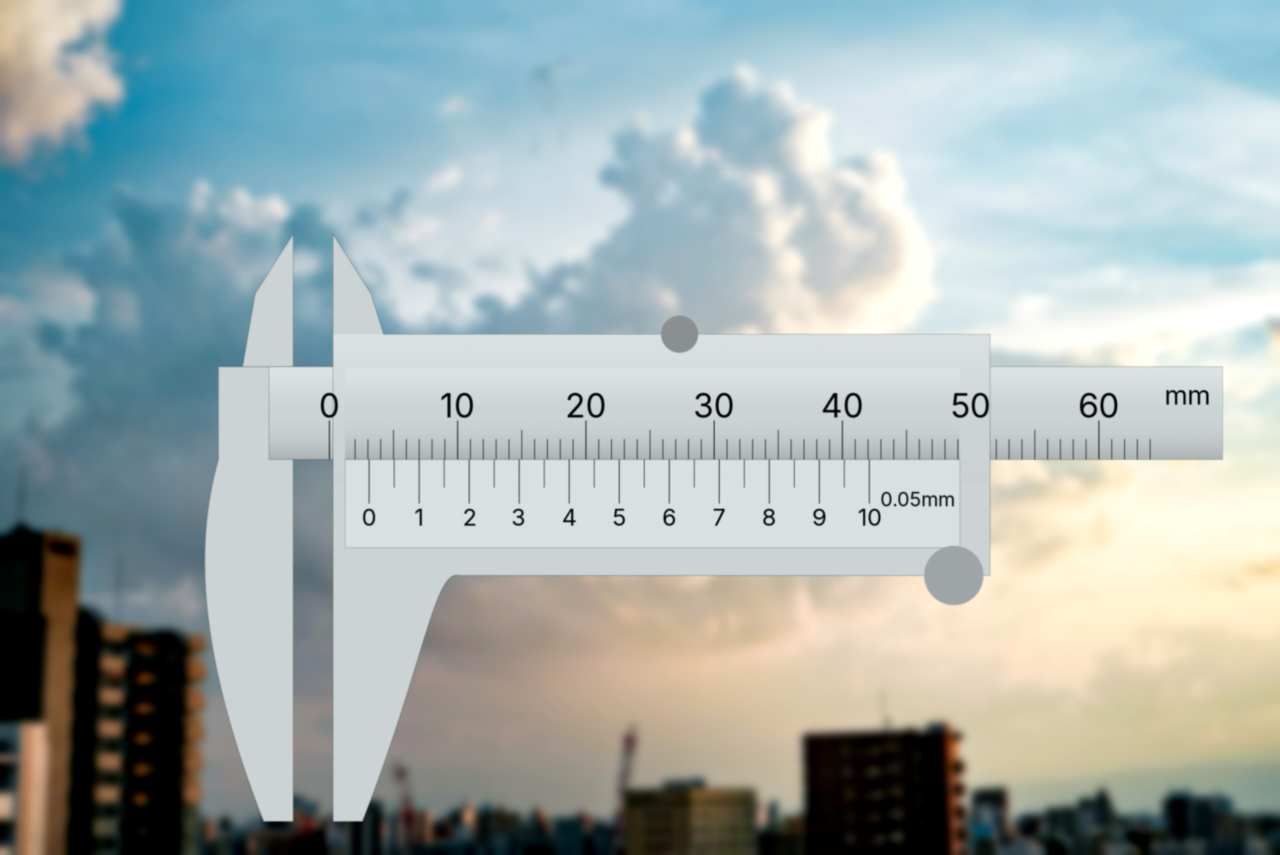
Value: 3.1,mm
